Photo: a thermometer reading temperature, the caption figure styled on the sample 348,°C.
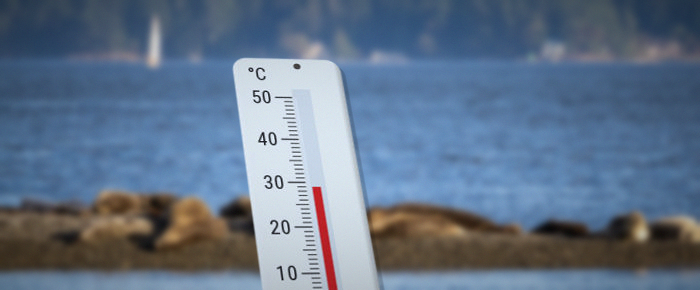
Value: 29,°C
